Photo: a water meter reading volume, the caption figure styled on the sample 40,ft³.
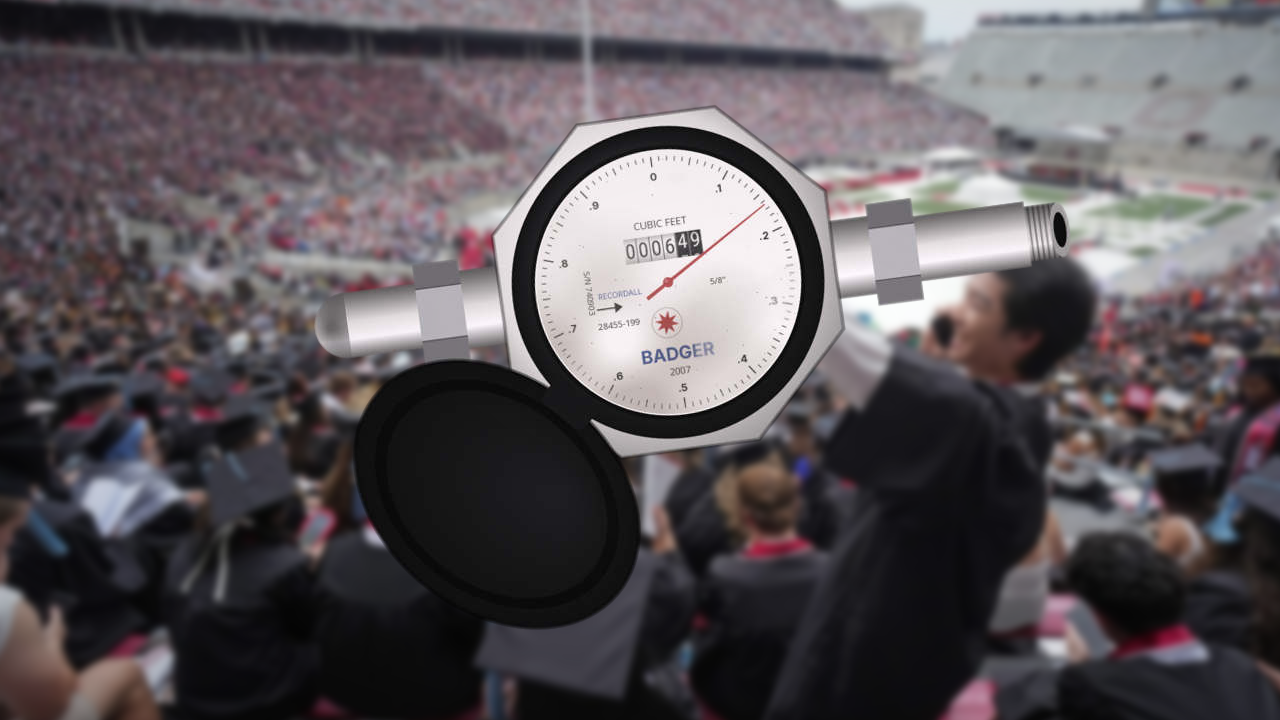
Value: 649.16,ft³
